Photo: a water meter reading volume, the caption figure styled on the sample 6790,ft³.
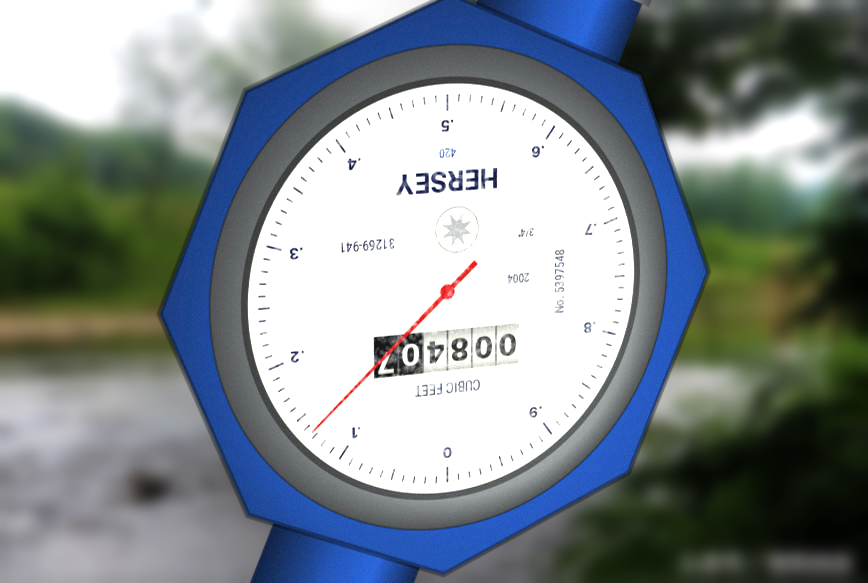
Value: 8407.13,ft³
